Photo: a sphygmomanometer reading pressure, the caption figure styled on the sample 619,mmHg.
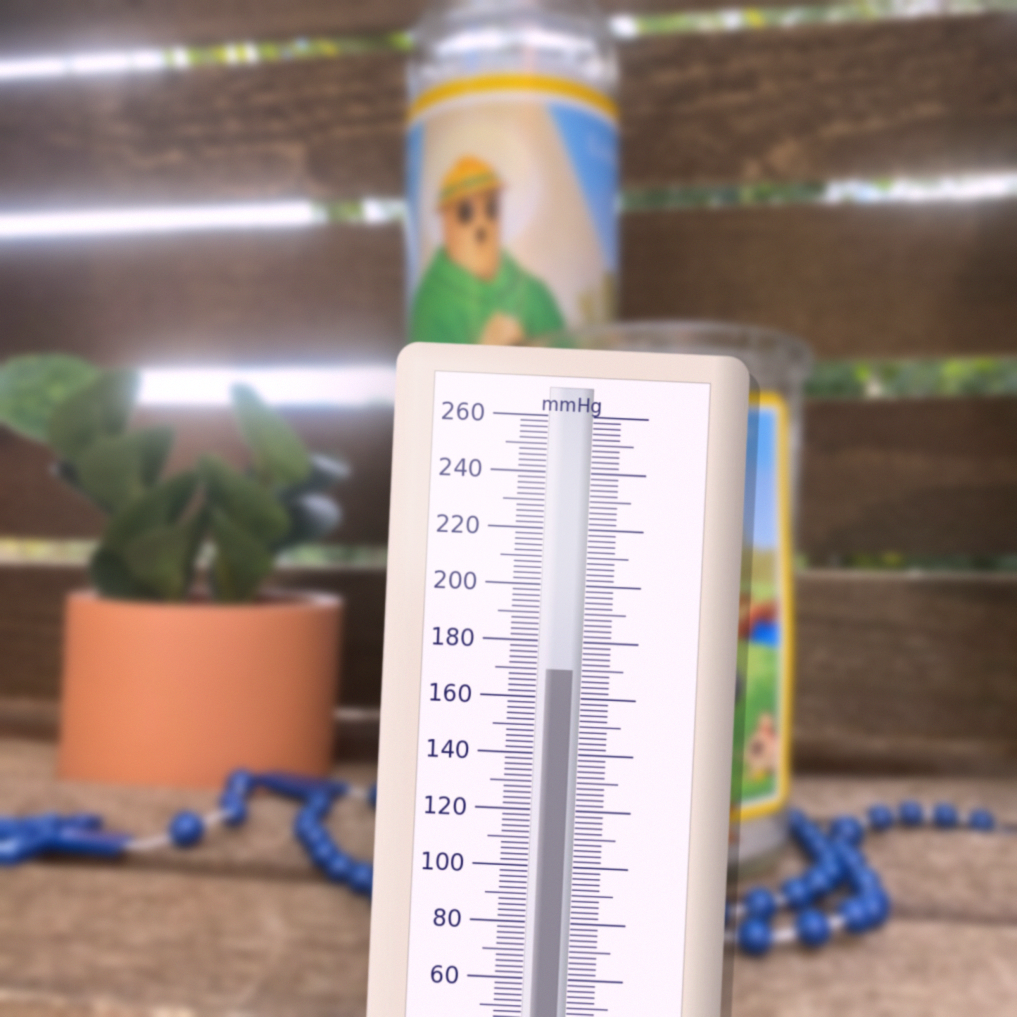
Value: 170,mmHg
